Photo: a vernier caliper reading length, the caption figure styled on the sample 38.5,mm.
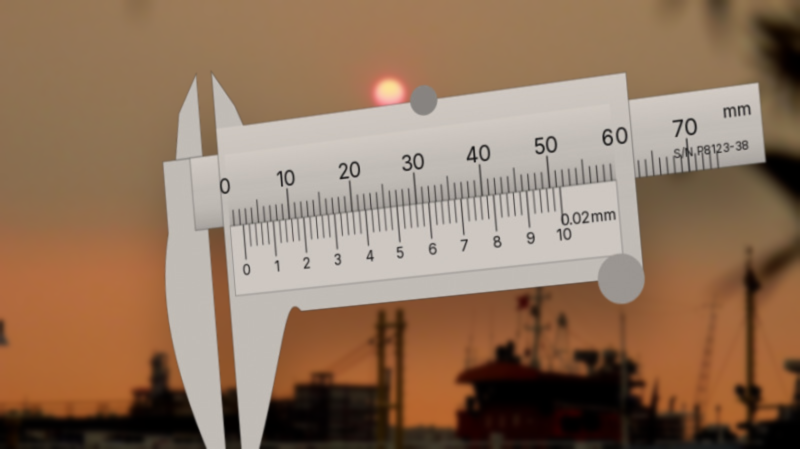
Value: 2.5,mm
